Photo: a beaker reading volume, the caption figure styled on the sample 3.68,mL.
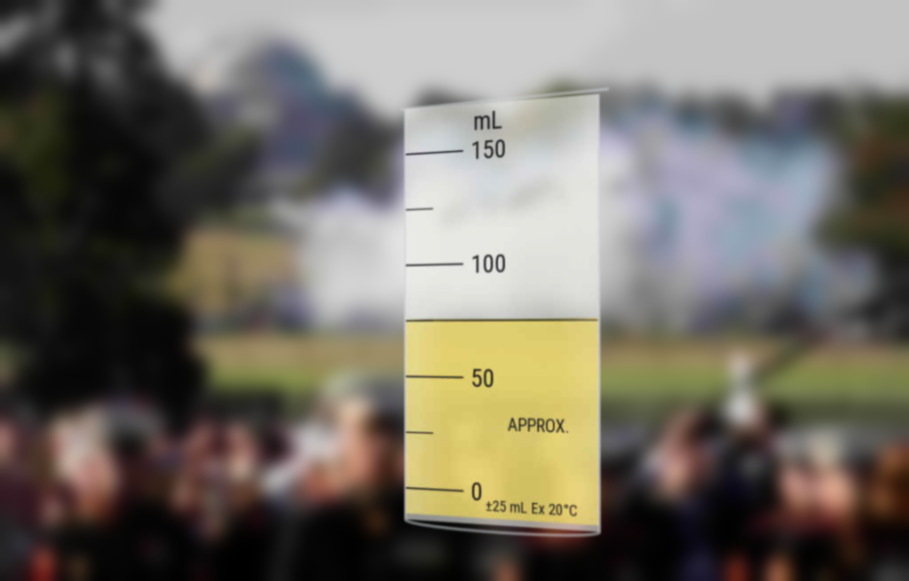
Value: 75,mL
